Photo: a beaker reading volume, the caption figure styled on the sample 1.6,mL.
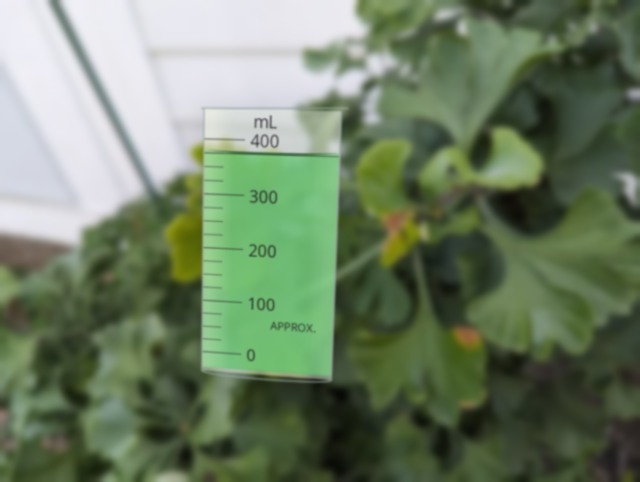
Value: 375,mL
